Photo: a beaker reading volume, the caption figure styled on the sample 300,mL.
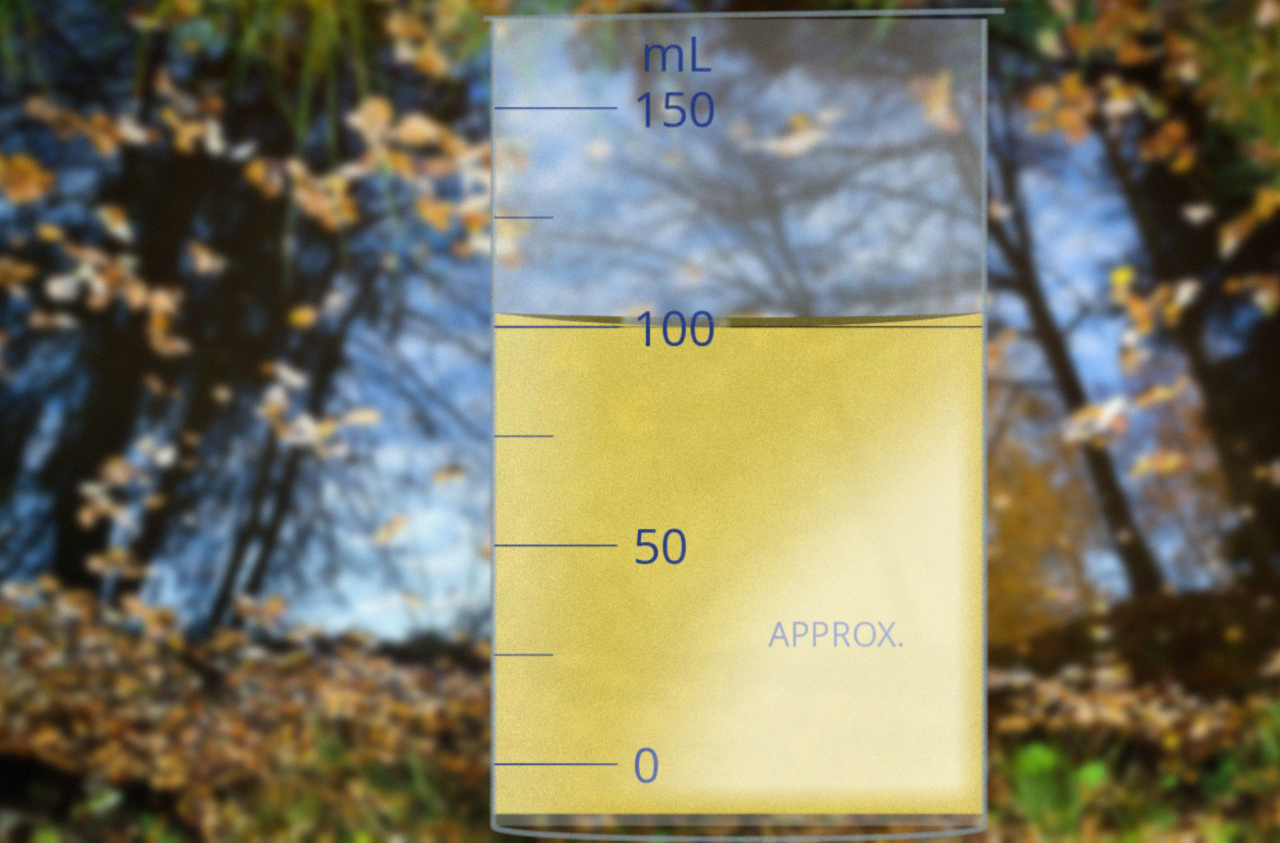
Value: 100,mL
